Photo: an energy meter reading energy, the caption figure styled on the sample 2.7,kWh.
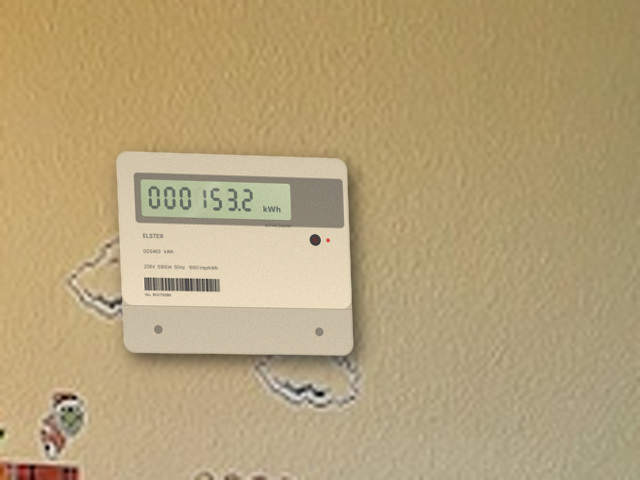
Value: 153.2,kWh
